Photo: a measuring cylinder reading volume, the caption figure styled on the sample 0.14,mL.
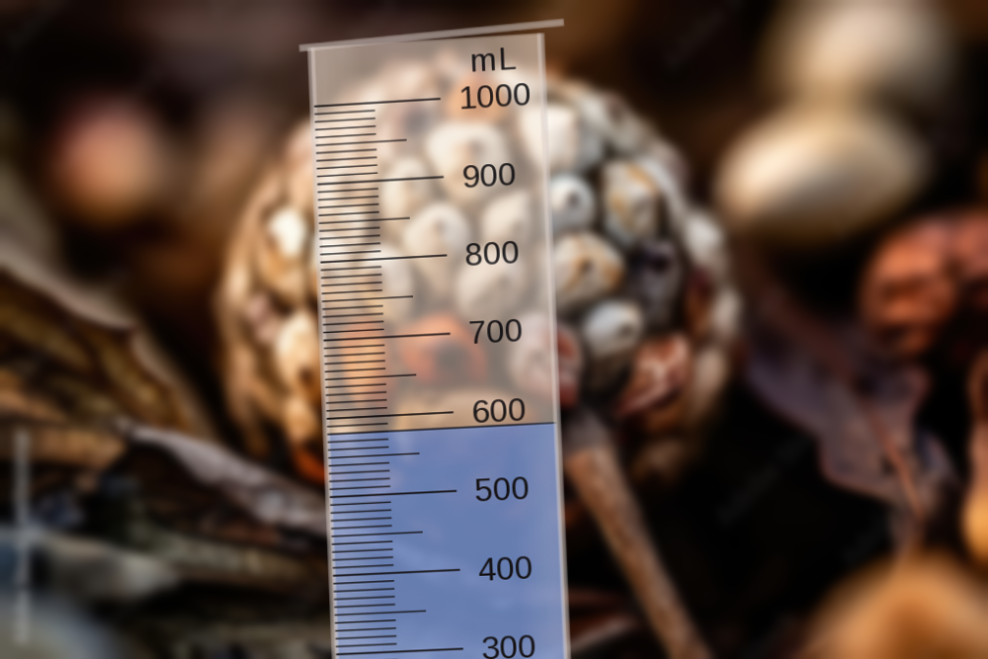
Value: 580,mL
